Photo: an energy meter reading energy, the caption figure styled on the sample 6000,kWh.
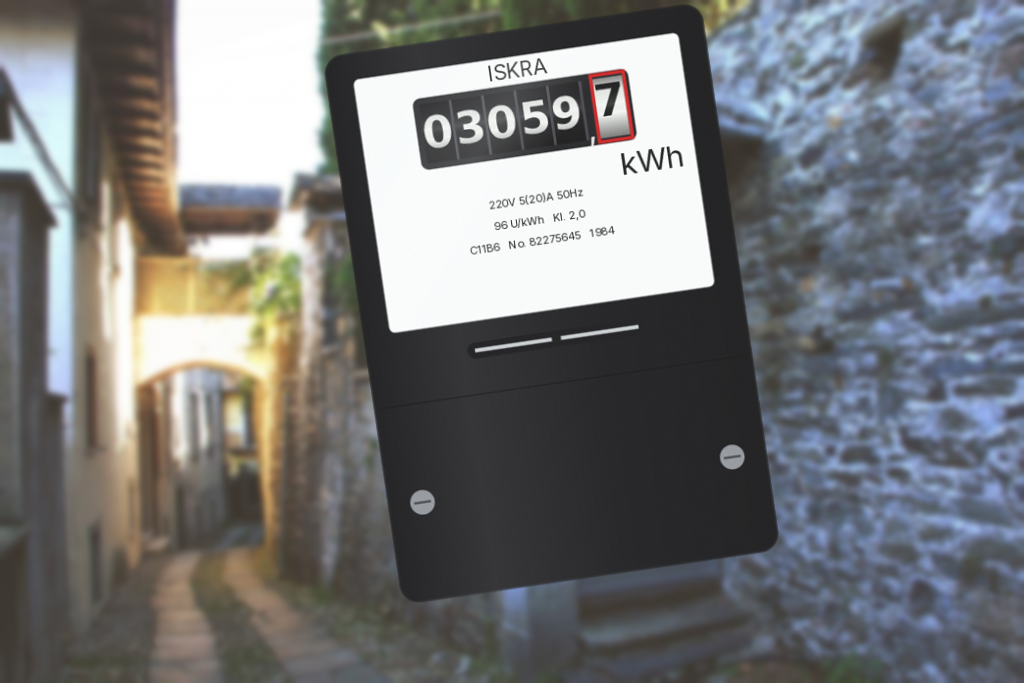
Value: 3059.7,kWh
